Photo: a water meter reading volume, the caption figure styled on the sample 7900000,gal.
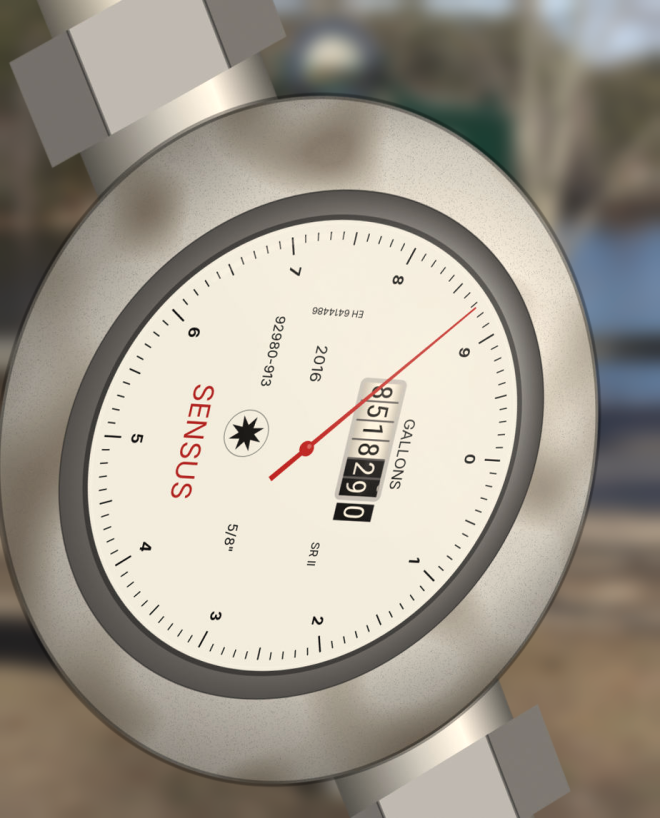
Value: 8518288.7,gal
